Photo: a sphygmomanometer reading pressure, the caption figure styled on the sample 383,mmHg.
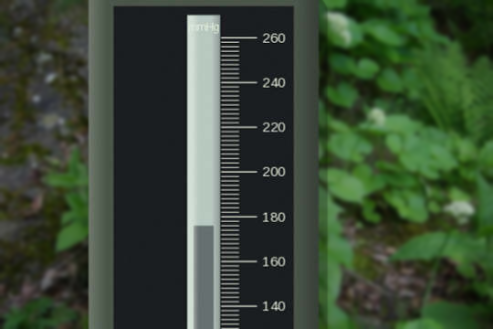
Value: 176,mmHg
